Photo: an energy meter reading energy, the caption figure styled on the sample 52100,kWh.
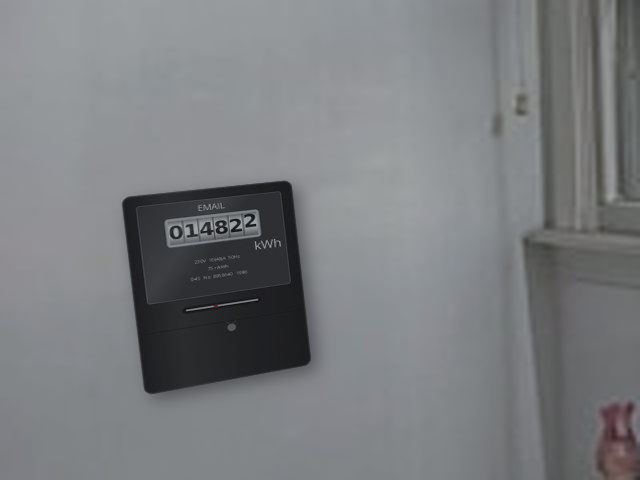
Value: 14822,kWh
